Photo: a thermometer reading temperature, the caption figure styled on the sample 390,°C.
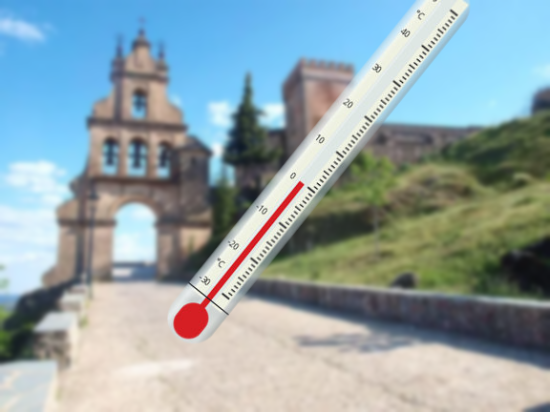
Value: 0,°C
